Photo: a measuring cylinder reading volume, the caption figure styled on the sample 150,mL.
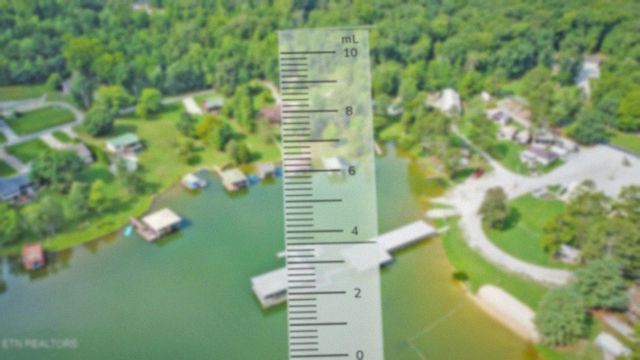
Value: 3.6,mL
